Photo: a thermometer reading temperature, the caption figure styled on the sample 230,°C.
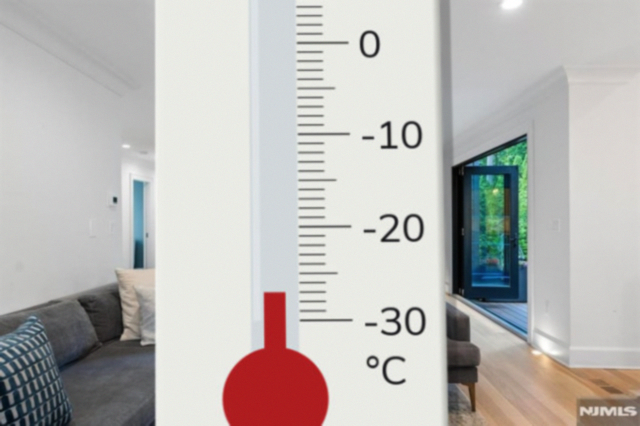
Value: -27,°C
